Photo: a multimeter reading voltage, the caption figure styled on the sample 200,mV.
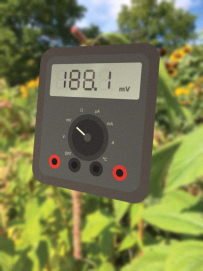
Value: 188.1,mV
